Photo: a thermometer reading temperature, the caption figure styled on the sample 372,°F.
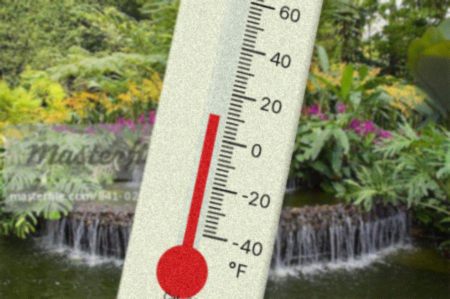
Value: 10,°F
